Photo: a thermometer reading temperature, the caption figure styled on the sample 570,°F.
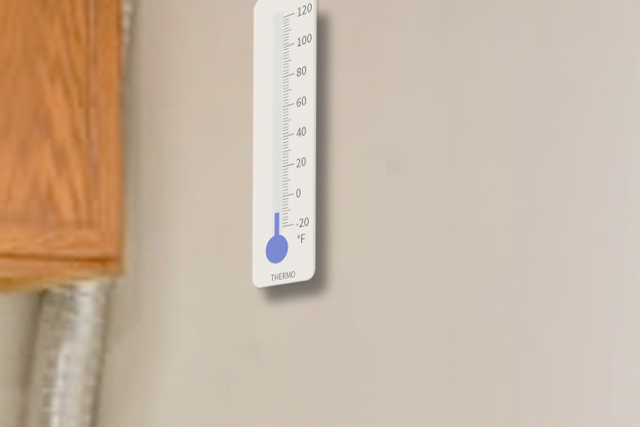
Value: -10,°F
